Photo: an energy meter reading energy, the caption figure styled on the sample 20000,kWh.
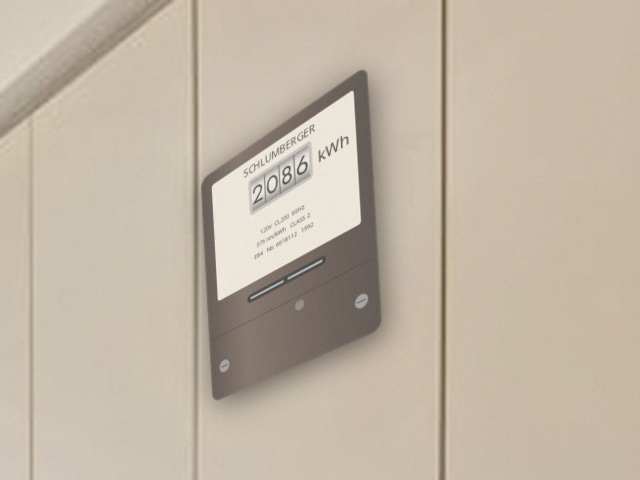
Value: 2086,kWh
